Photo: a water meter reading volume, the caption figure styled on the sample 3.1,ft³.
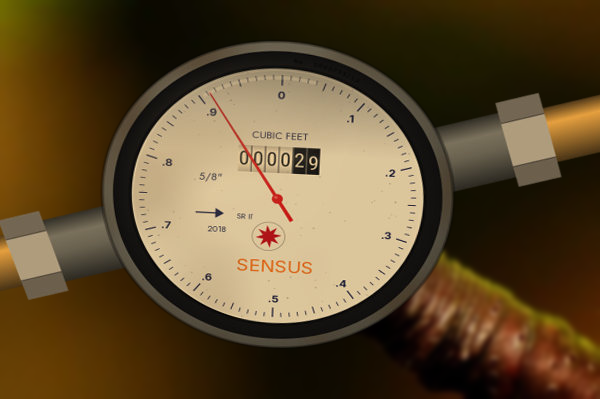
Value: 28.91,ft³
